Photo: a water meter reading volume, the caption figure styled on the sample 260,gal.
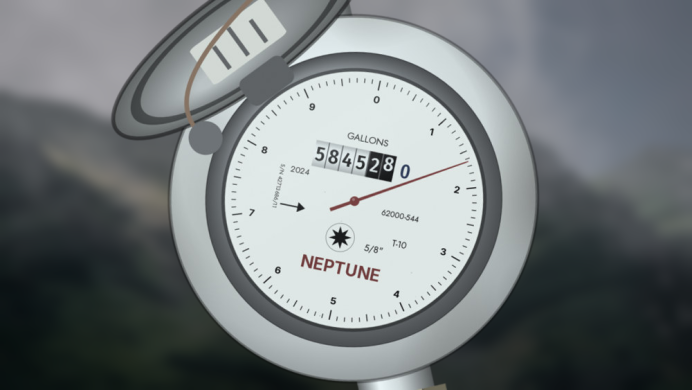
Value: 5845281.6,gal
